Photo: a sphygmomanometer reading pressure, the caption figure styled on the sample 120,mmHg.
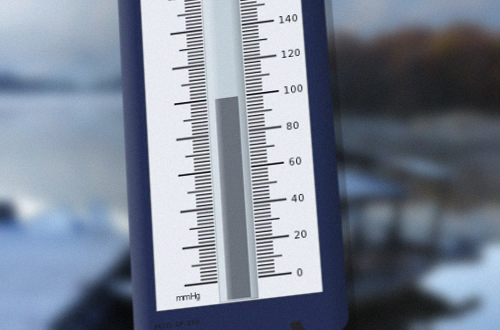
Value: 100,mmHg
